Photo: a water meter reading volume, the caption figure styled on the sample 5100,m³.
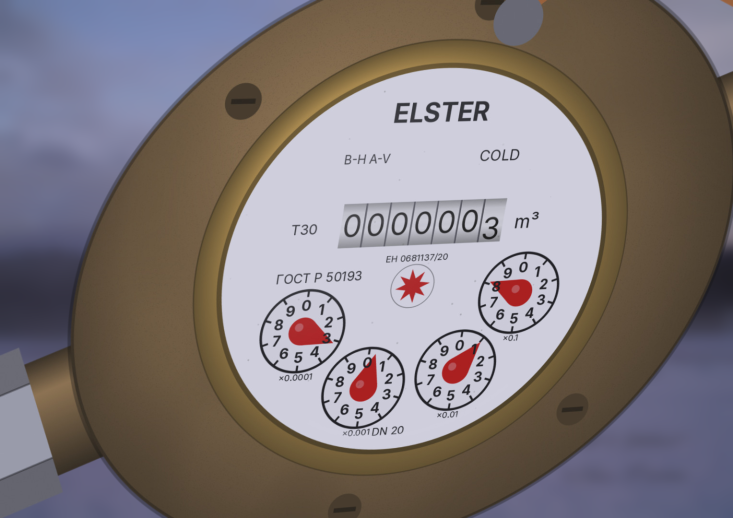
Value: 2.8103,m³
